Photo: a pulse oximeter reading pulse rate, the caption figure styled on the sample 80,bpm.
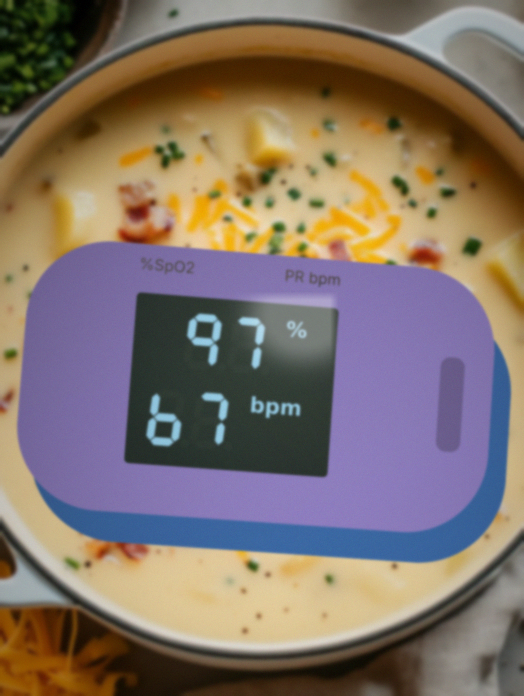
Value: 67,bpm
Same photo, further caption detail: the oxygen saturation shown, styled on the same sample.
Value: 97,%
